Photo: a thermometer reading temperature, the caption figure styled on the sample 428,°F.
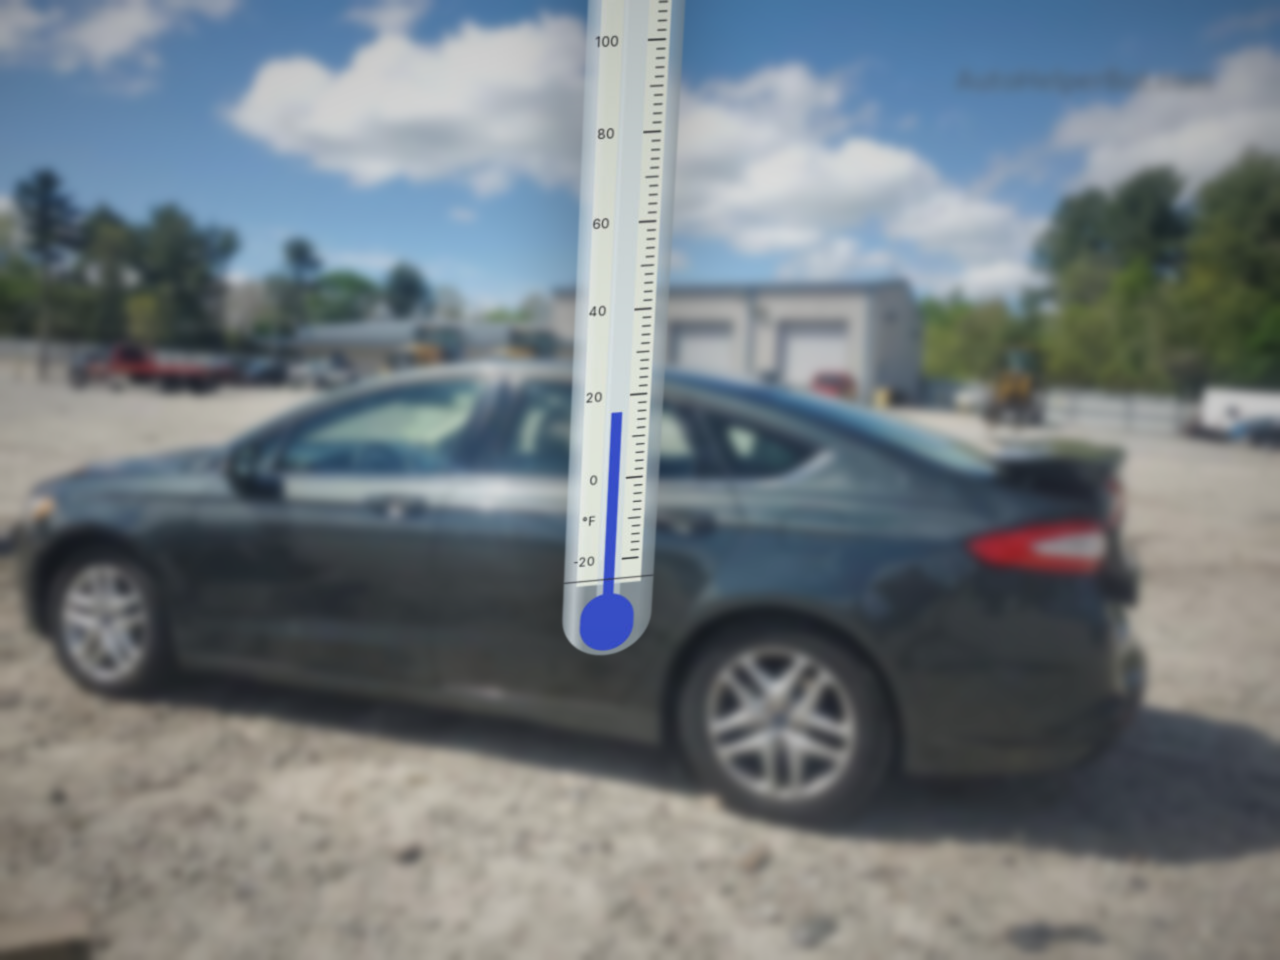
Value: 16,°F
